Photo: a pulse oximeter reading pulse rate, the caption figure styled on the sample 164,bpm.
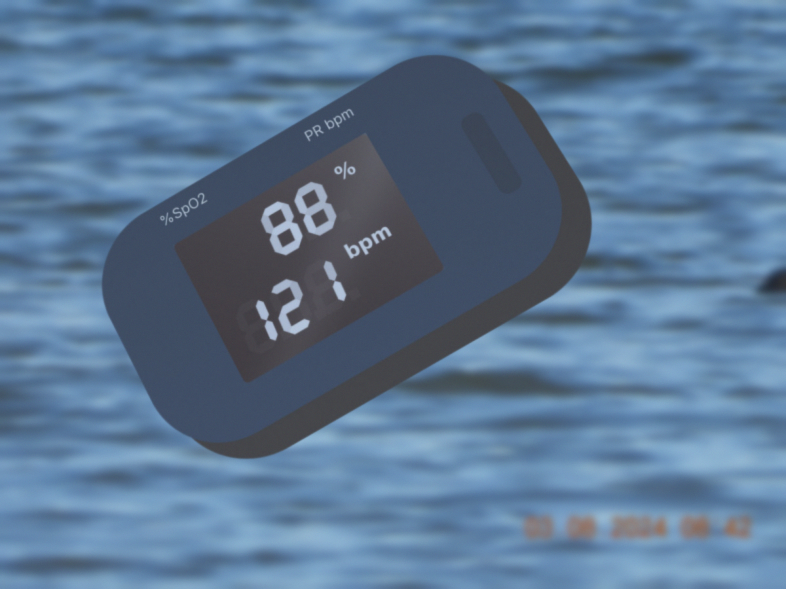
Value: 121,bpm
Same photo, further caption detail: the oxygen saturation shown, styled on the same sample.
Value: 88,%
